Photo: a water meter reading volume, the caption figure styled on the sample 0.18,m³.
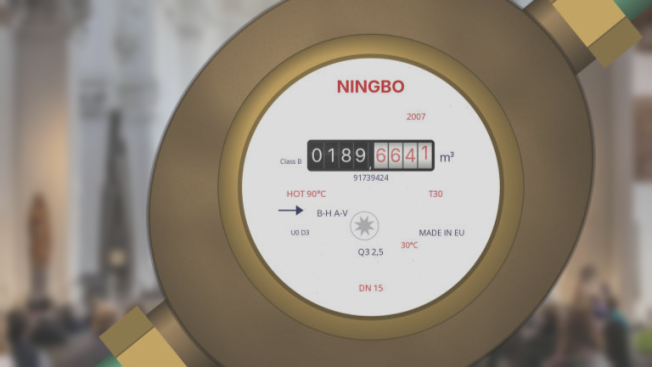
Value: 189.6641,m³
